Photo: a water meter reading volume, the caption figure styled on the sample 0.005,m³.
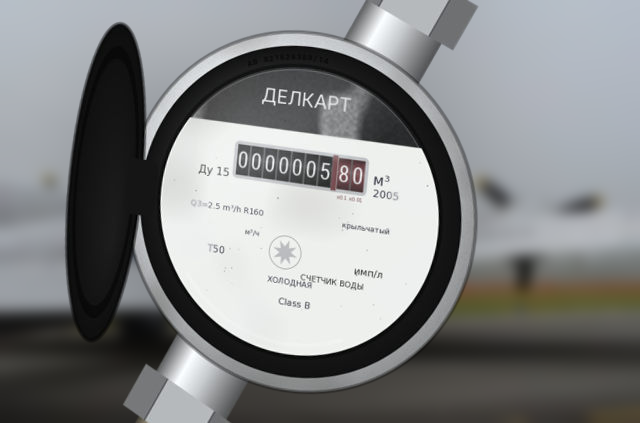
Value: 5.80,m³
